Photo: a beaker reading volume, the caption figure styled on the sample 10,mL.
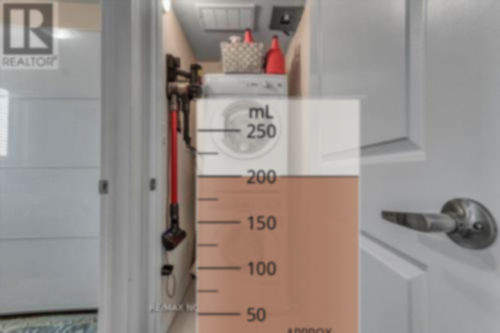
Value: 200,mL
